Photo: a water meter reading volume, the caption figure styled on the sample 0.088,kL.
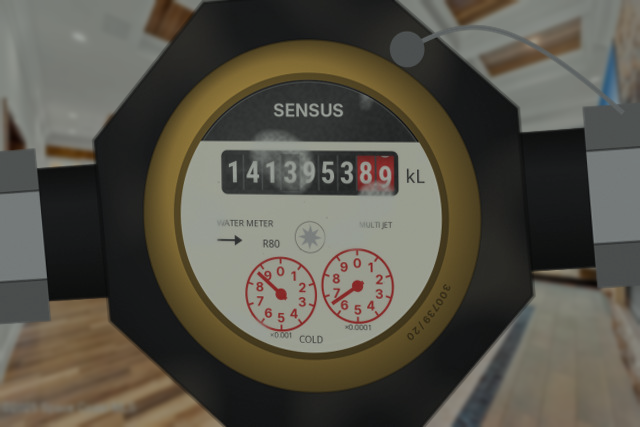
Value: 1413953.8886,kL
